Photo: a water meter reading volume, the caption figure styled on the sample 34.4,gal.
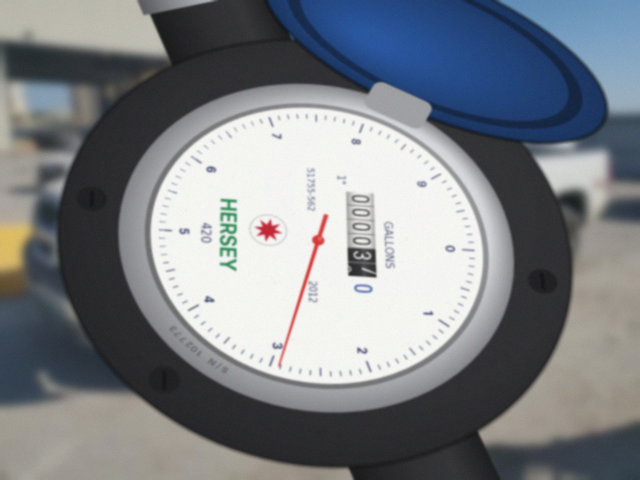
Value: 372.9,gal
